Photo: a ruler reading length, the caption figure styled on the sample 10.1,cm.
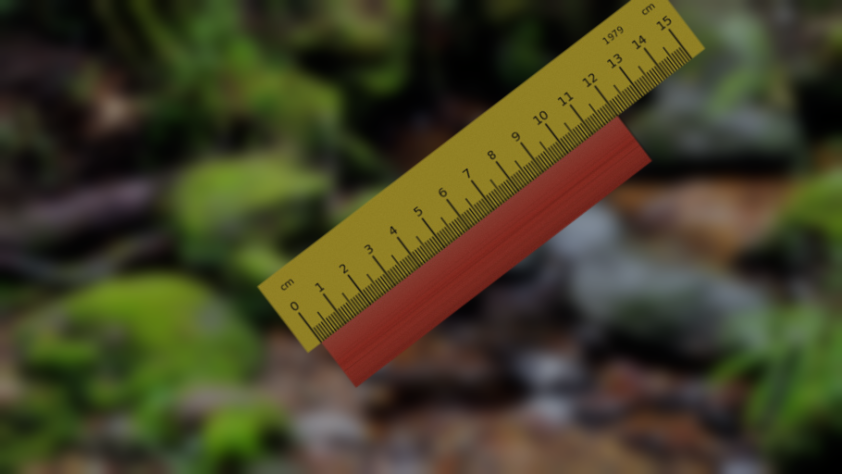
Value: 12,cm
